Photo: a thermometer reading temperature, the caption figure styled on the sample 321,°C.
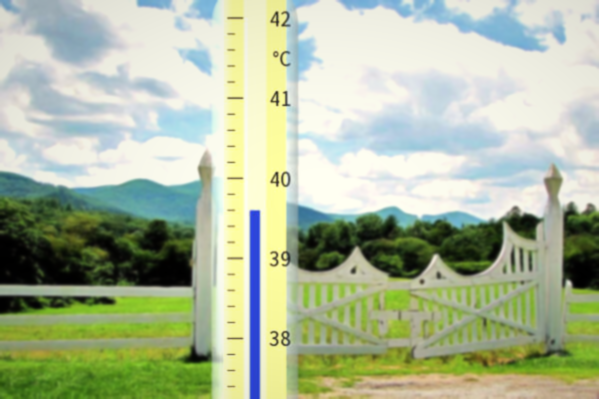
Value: 39.6,°C
